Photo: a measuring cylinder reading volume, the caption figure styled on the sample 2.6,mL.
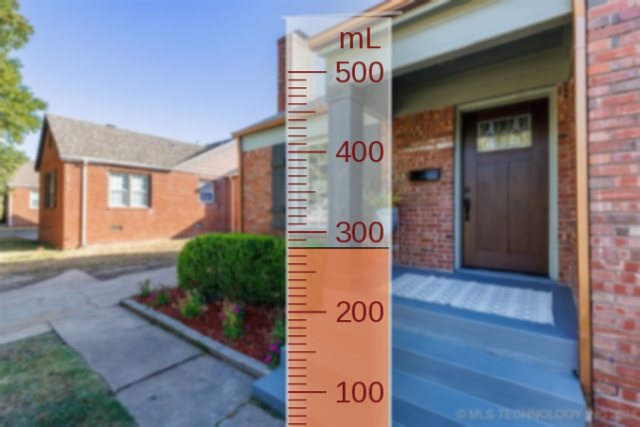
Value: 280,mL
